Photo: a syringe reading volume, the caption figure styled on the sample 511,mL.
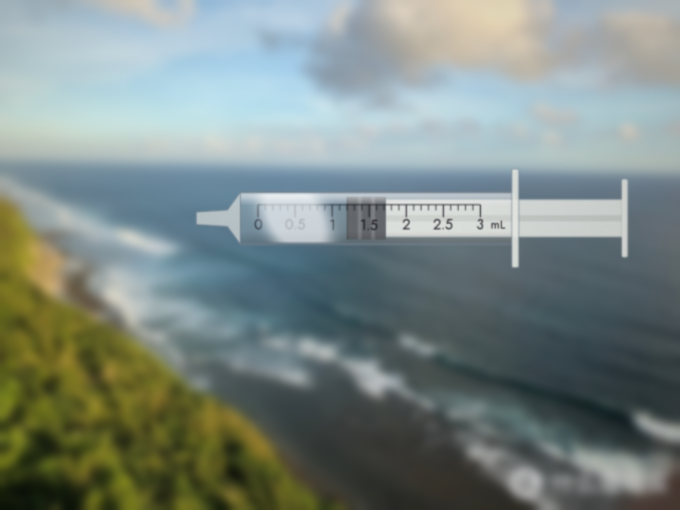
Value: 1.2,mL
